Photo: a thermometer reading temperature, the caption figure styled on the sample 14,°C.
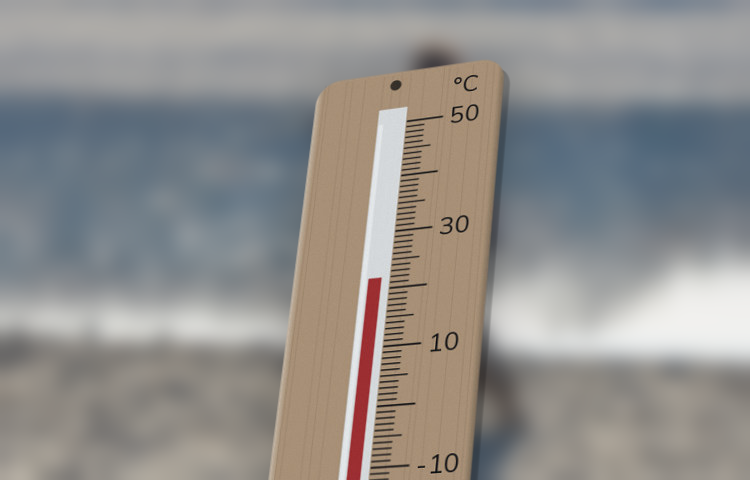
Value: 22,°C
